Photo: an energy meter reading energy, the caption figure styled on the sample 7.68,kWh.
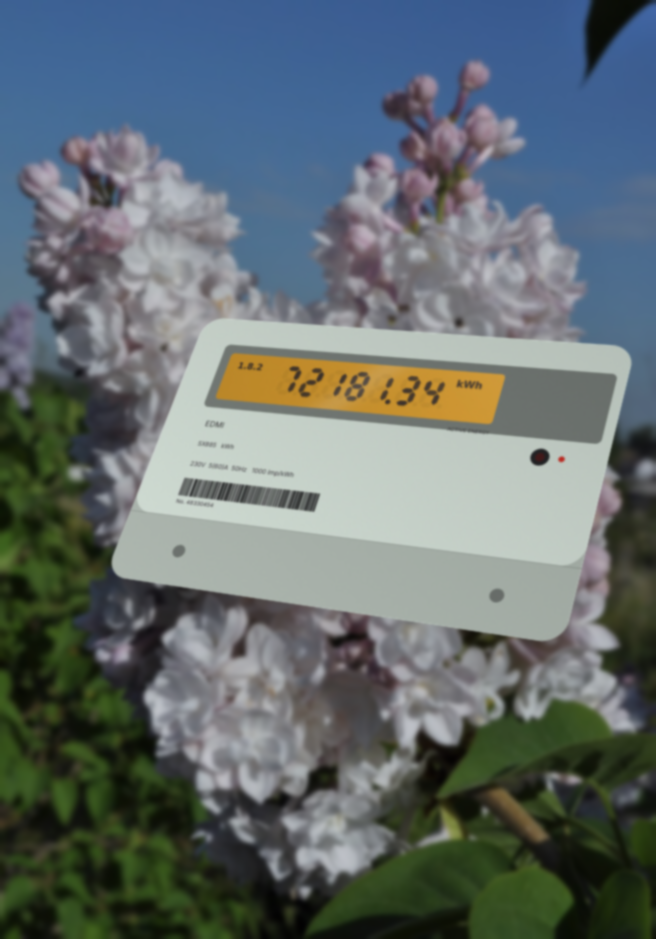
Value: 72181.34,kWh
